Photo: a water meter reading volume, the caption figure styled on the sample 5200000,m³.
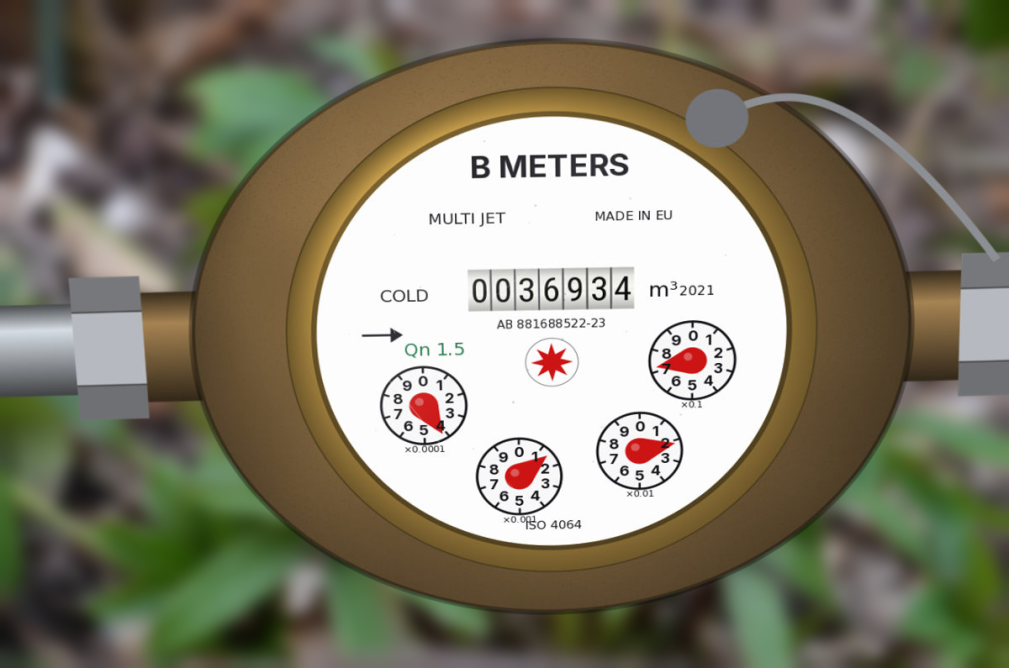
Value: 36934.7214,m³
